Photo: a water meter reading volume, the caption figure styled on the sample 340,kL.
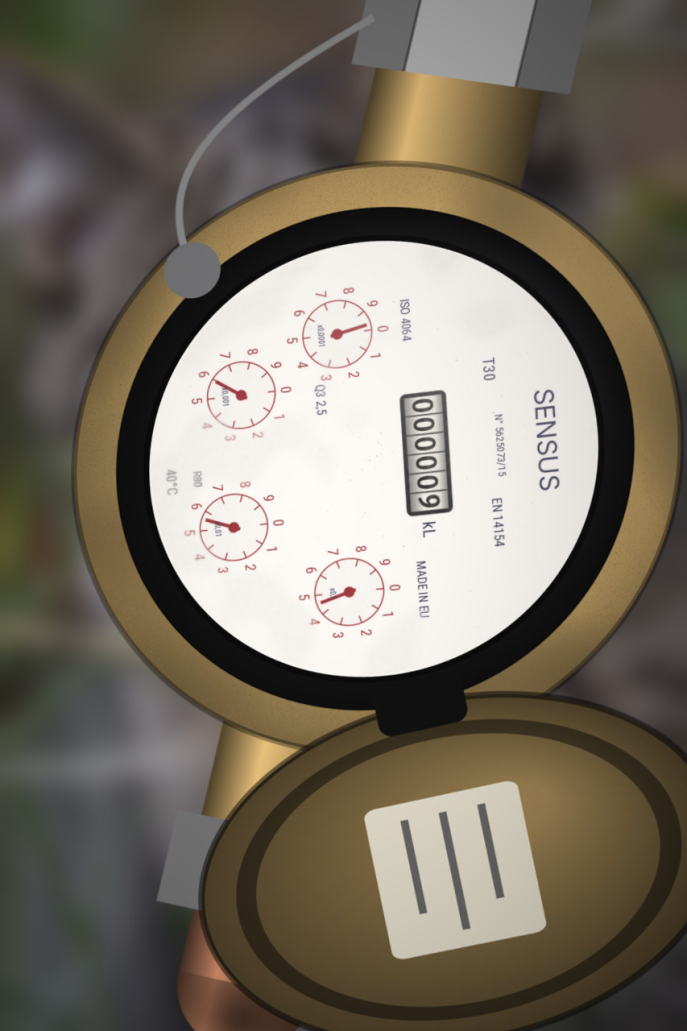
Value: 9.4559,kL
